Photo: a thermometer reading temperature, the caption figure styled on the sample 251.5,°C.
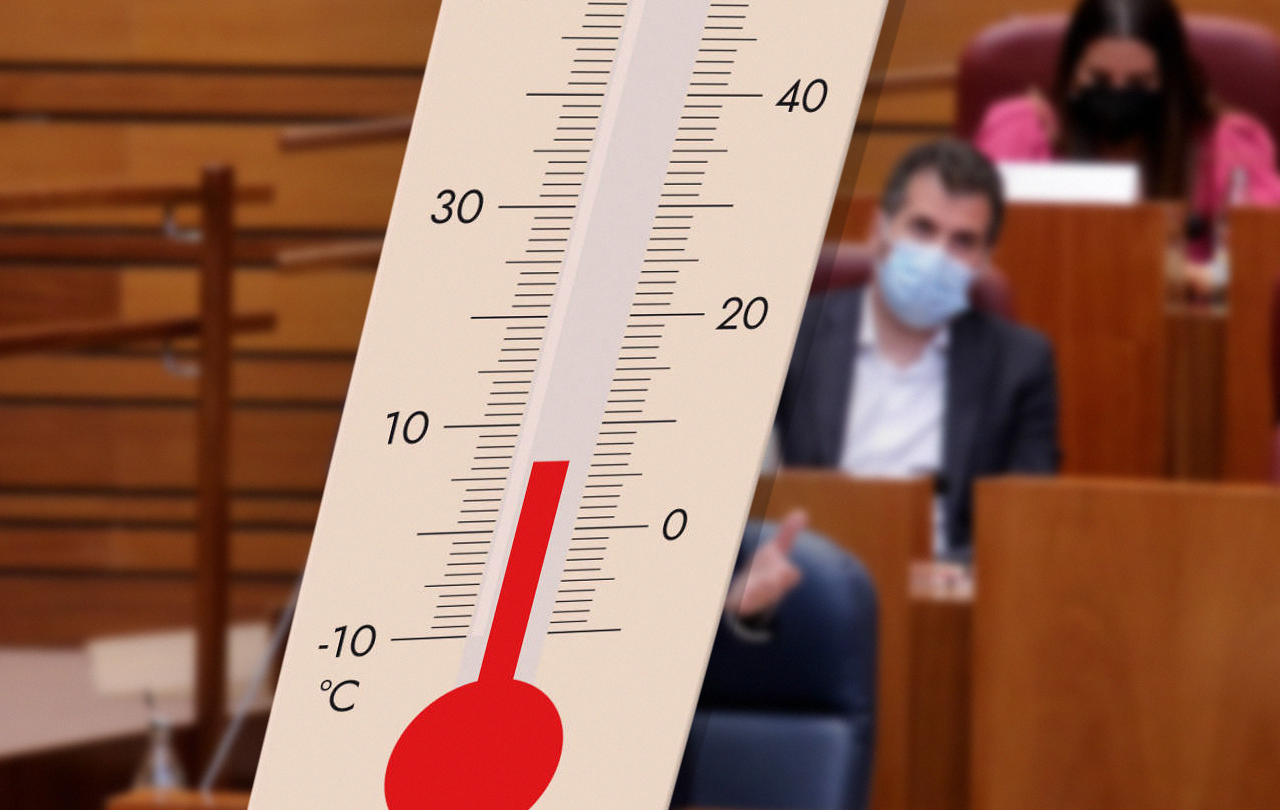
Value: 6.5,°C
